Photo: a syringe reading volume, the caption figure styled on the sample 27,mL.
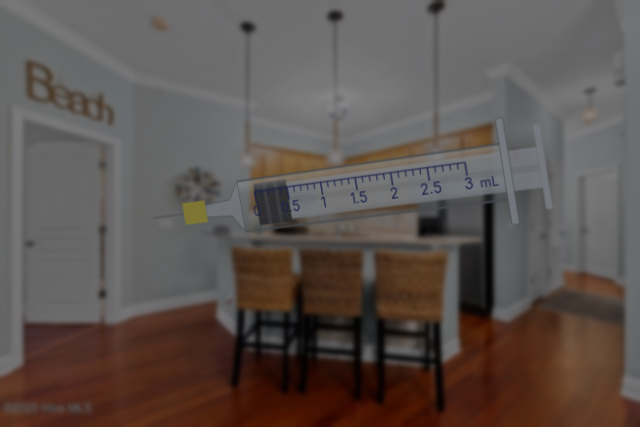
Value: 0,mL
